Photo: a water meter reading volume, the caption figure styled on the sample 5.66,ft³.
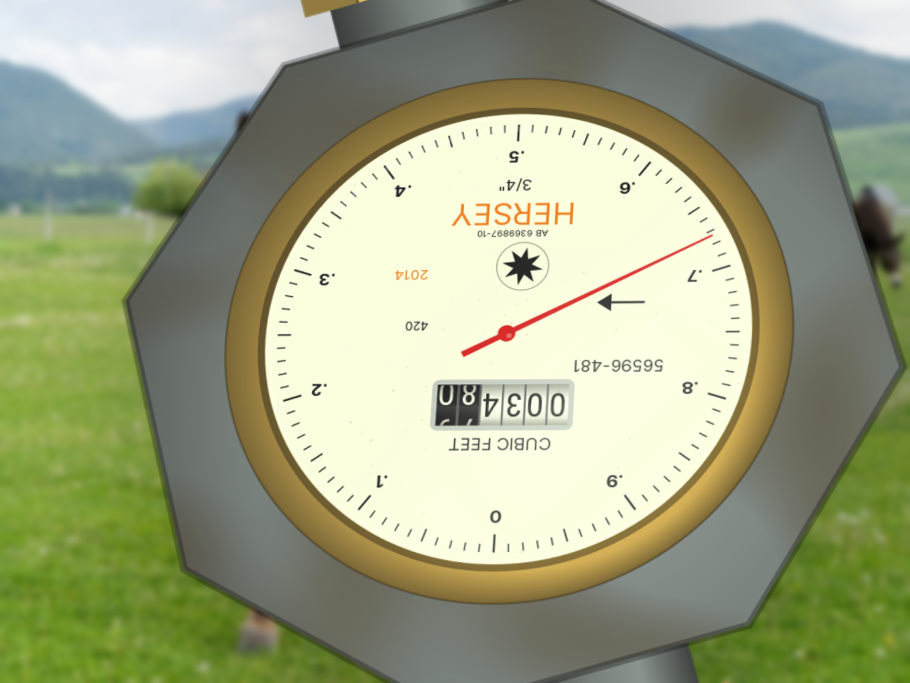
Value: 3479.67,ft³
